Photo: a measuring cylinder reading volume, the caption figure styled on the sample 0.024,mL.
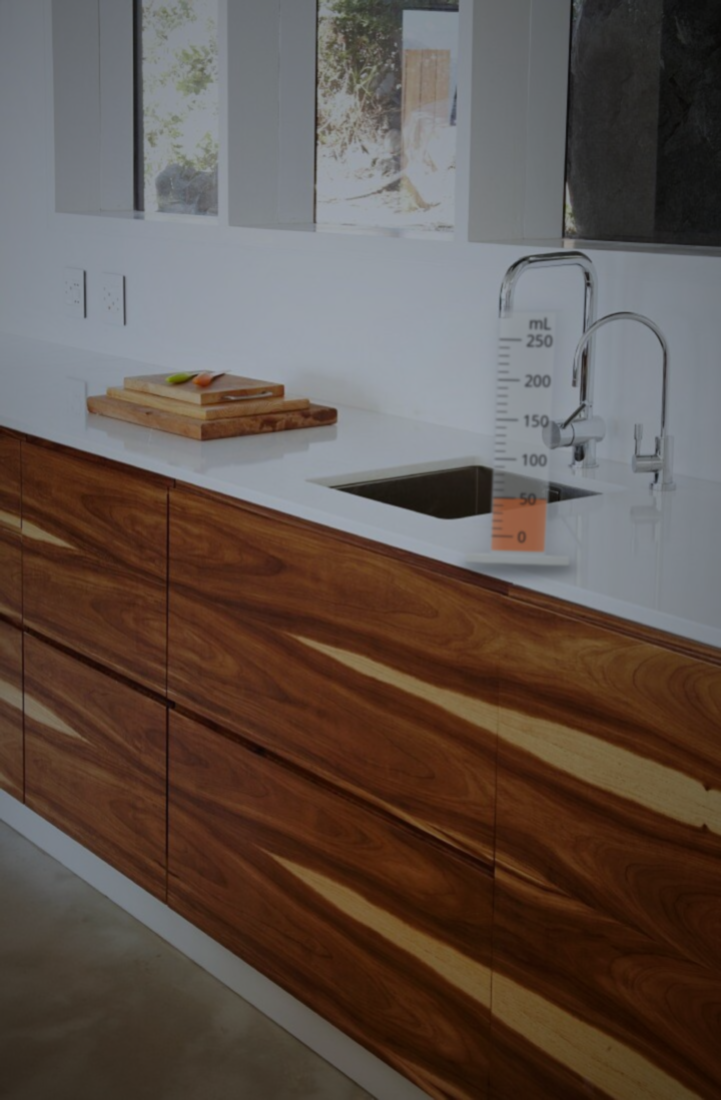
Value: 50,mL
